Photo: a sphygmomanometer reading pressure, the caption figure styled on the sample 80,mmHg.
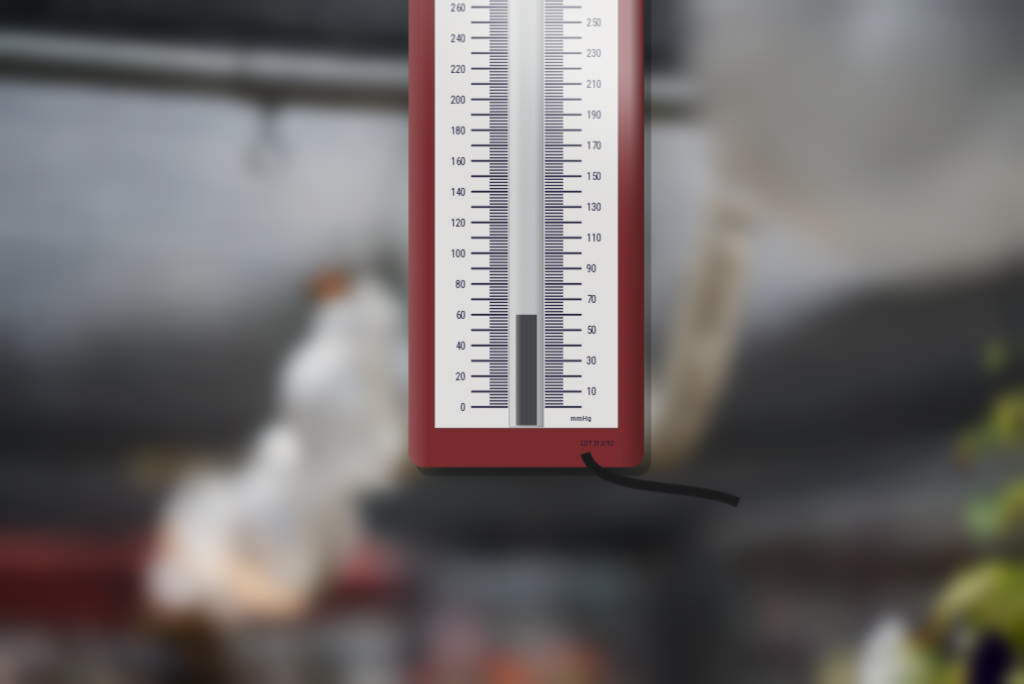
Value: 60,mmHg
